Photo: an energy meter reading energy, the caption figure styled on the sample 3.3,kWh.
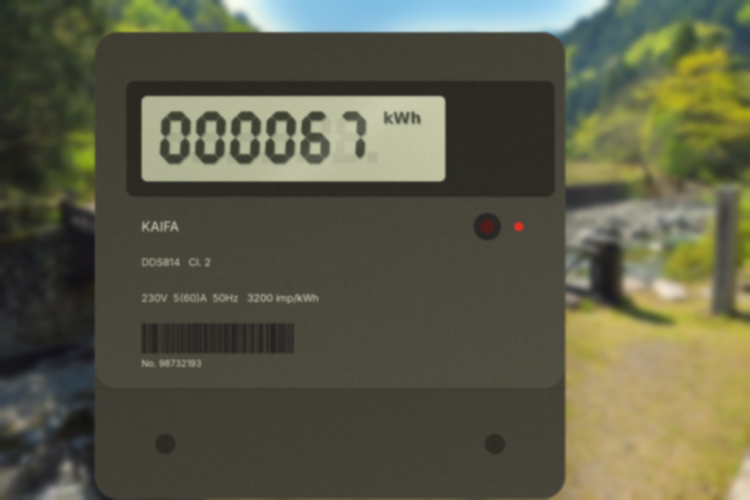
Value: 67,kWh
